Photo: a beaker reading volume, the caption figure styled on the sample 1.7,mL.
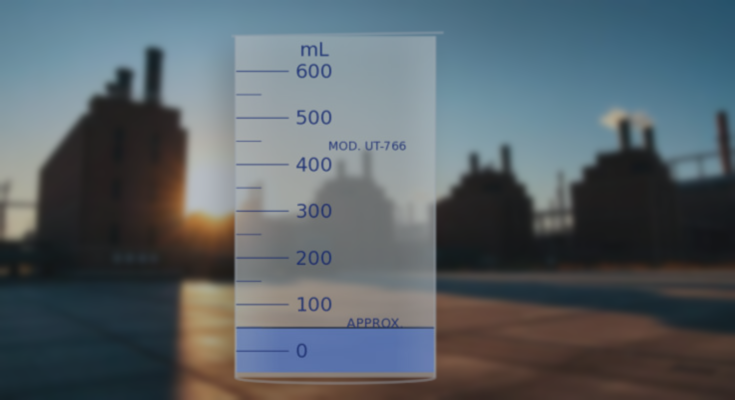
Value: 50,mL
